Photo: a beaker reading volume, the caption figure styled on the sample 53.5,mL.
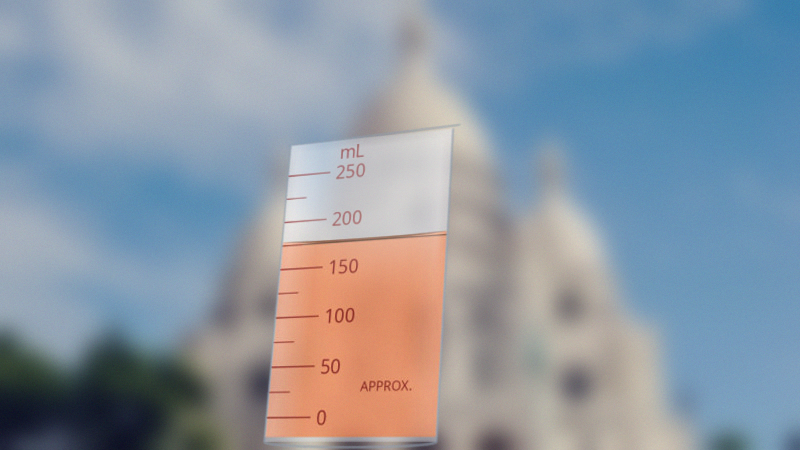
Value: 175,mL
